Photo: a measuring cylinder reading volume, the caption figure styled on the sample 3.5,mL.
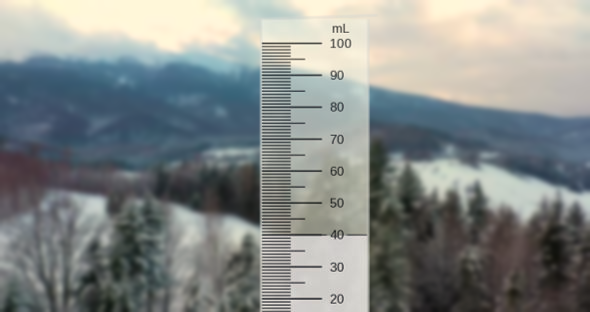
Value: 40,mL
